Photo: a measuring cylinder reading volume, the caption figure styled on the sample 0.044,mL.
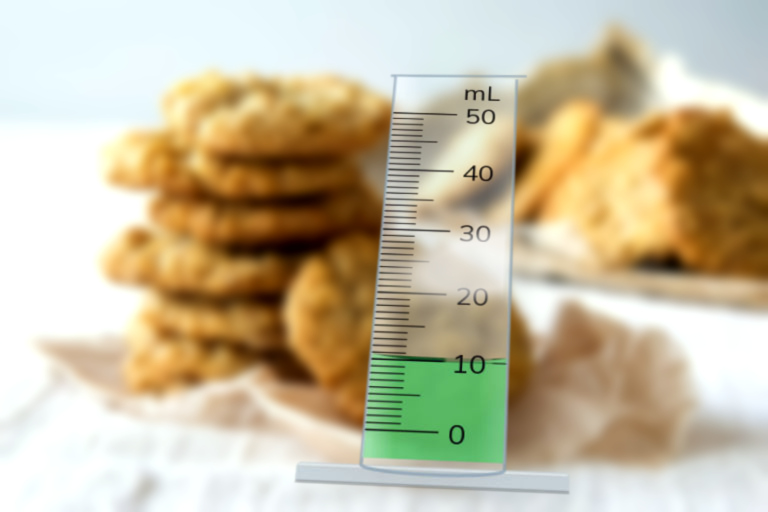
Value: 10,mL
